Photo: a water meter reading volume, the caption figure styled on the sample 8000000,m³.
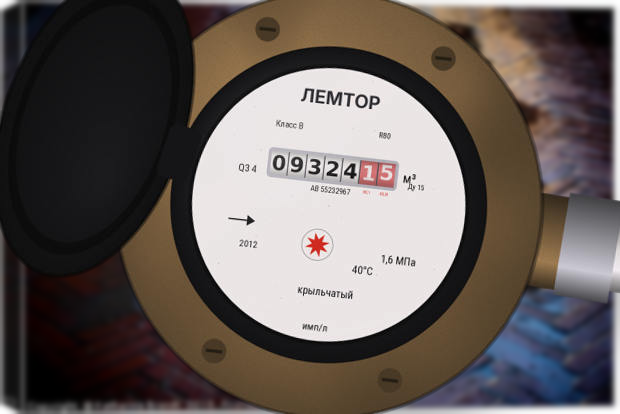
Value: 9324.15,m³
